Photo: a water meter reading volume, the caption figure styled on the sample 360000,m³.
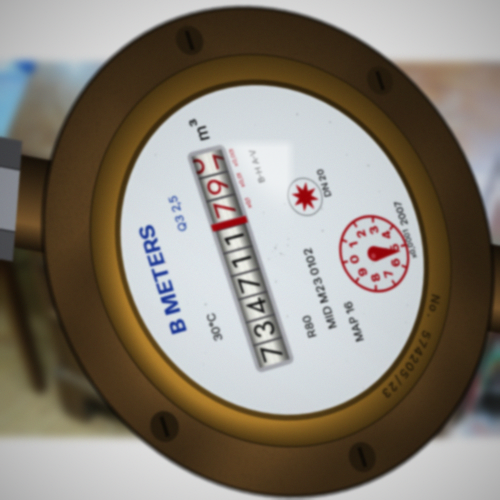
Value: 734711.7965,m³
